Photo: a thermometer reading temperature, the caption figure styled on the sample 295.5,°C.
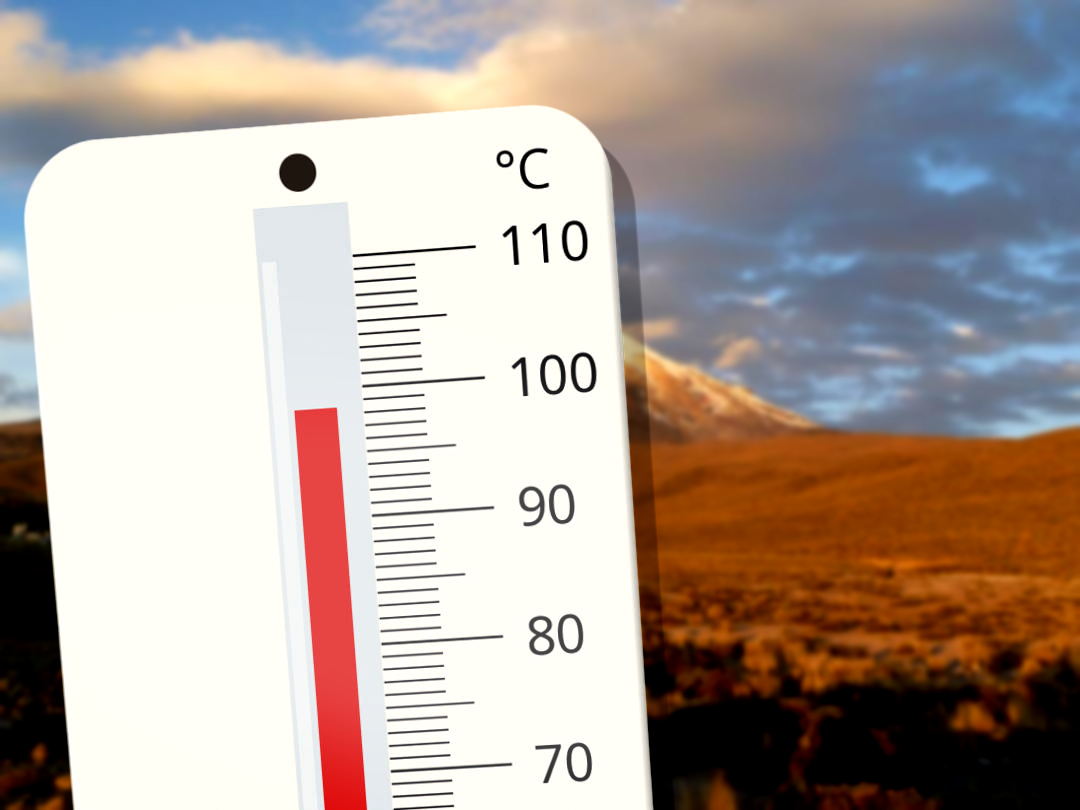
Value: 98.5,°C
